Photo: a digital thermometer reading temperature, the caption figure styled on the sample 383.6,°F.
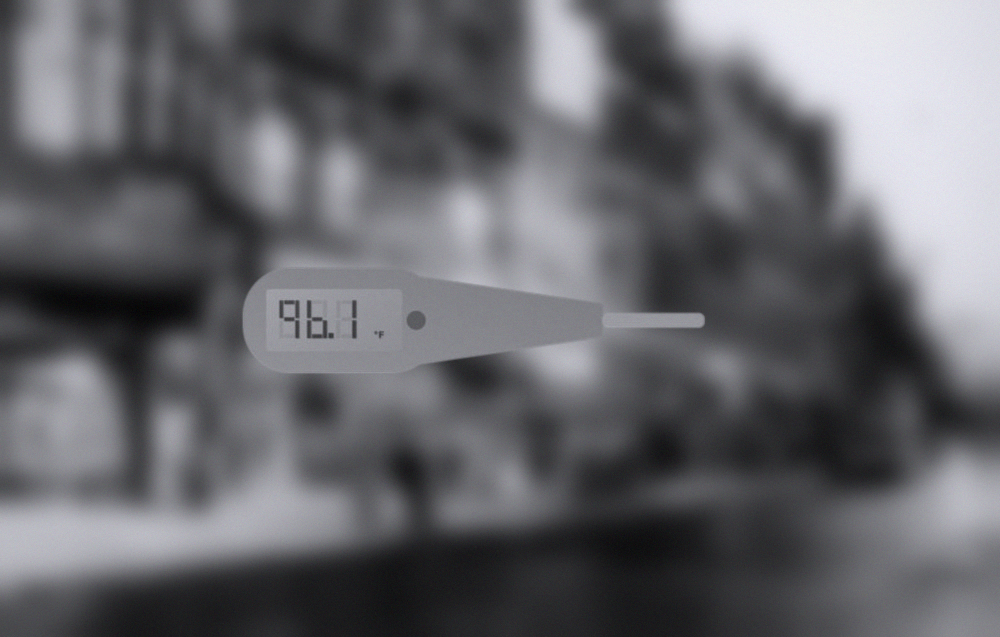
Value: 96.1,°F
